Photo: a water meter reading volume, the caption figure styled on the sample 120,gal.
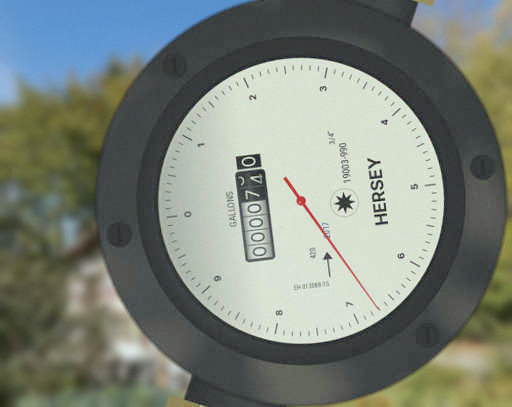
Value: 736.7,gal
